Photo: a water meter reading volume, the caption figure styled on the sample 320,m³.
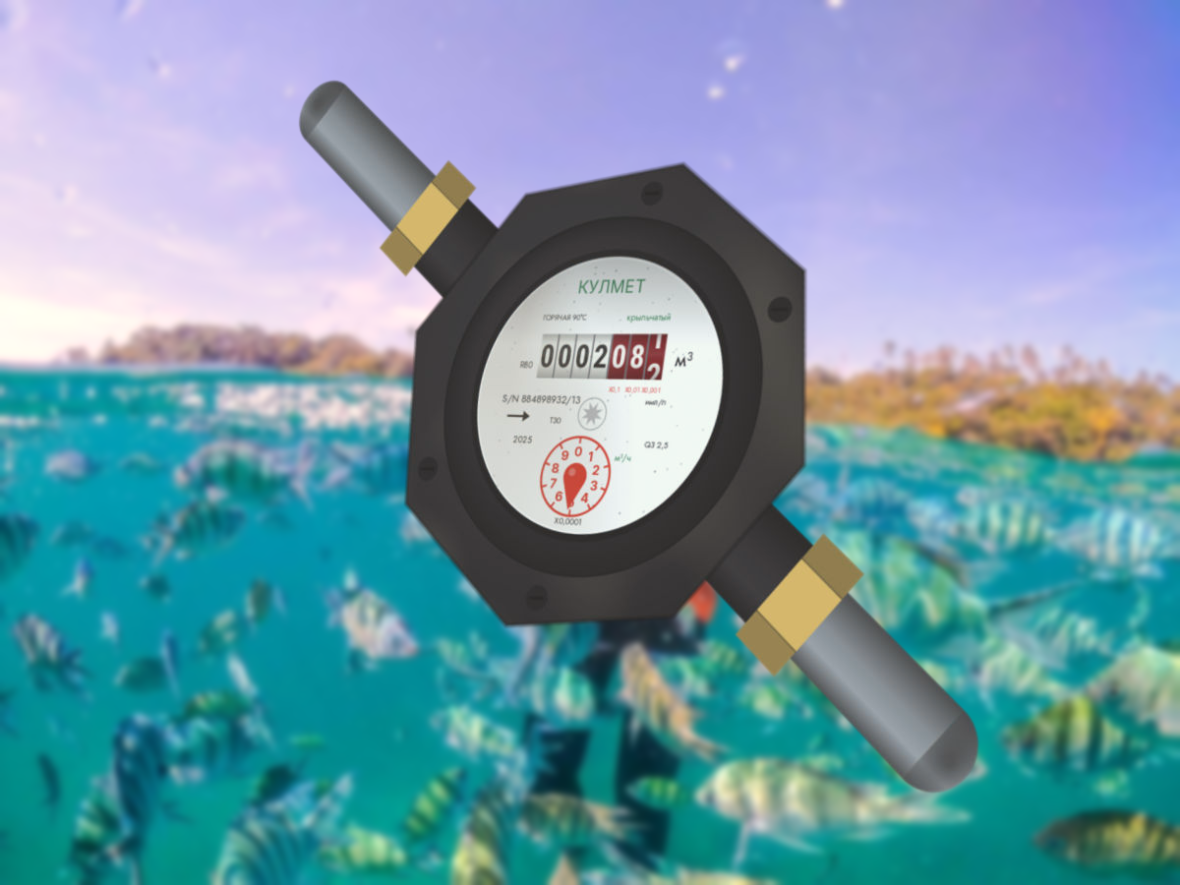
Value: 2.0815,m³
